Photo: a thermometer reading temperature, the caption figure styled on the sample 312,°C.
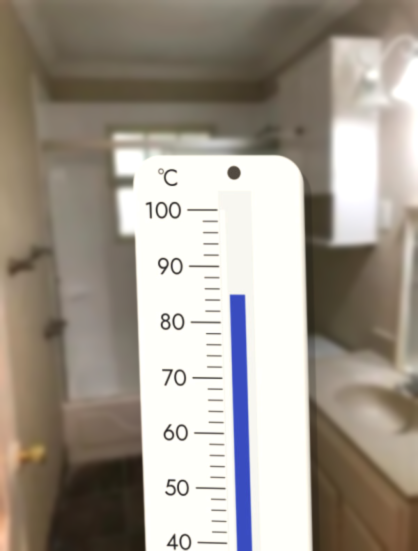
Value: 85,°C
